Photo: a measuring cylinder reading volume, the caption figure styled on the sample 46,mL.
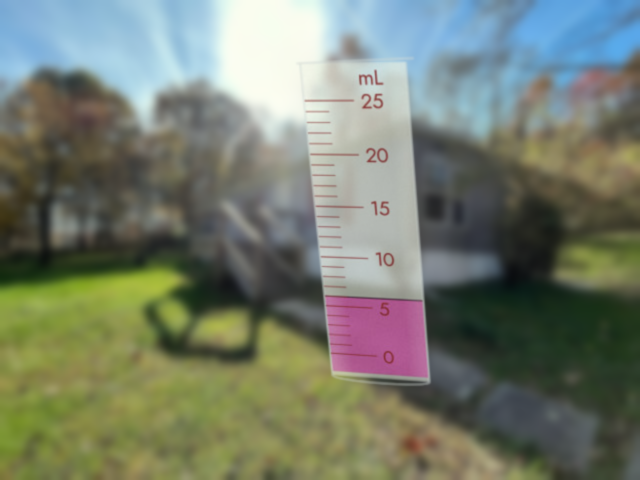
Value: 6,mL
